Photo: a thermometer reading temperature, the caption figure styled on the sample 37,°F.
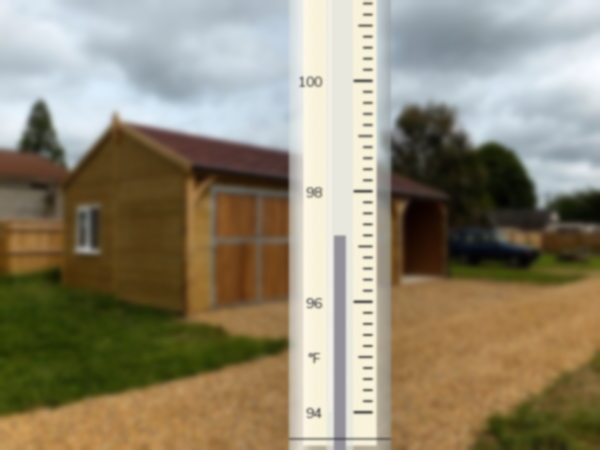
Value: 97.2,°F
